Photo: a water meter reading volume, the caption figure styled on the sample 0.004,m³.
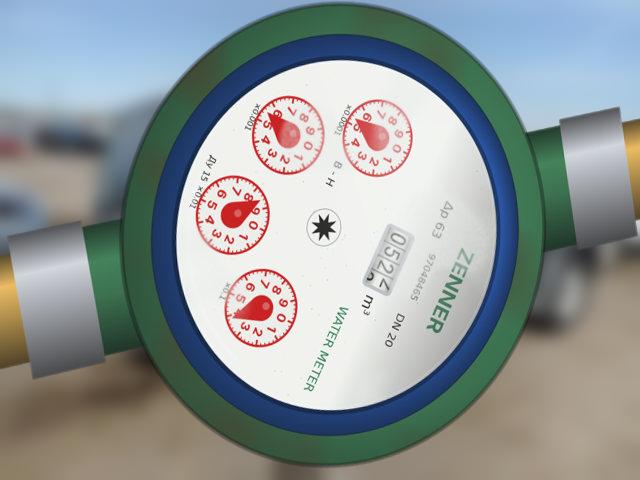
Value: 522.3855,m³
